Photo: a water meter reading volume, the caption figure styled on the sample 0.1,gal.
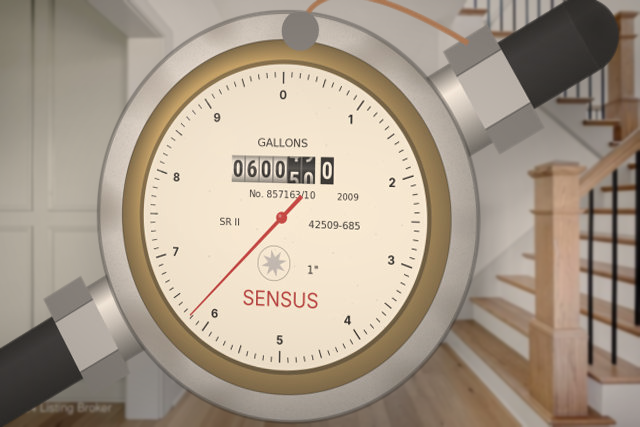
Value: 600496.2,gal
